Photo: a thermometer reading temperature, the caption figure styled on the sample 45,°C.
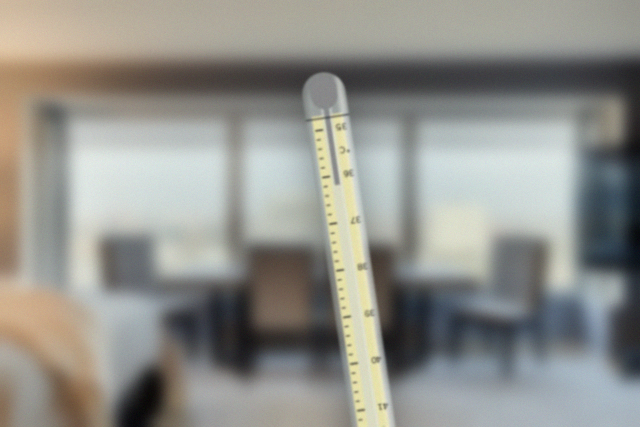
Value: 36.2,°C
